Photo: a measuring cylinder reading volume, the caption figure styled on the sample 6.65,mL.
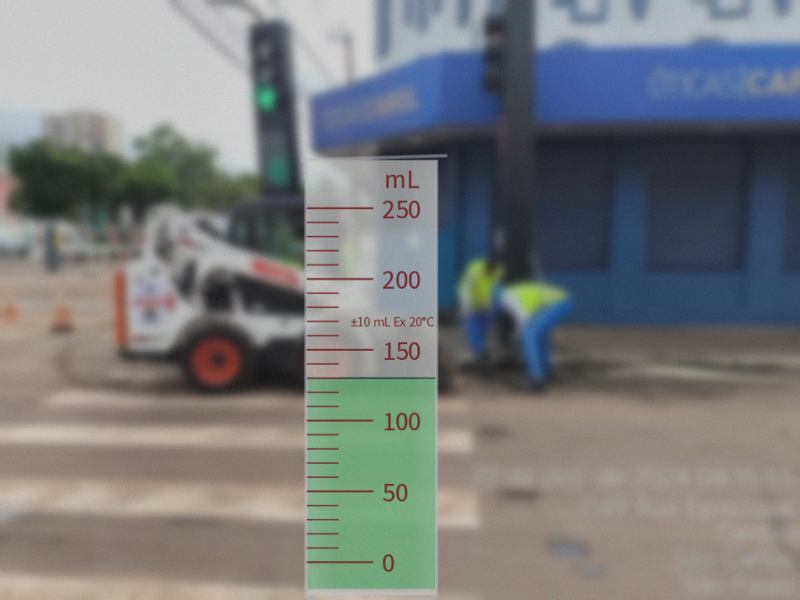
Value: 130,mL
